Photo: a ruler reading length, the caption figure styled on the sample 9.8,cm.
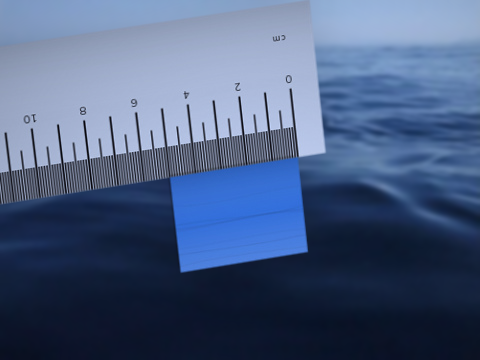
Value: 5,cm
